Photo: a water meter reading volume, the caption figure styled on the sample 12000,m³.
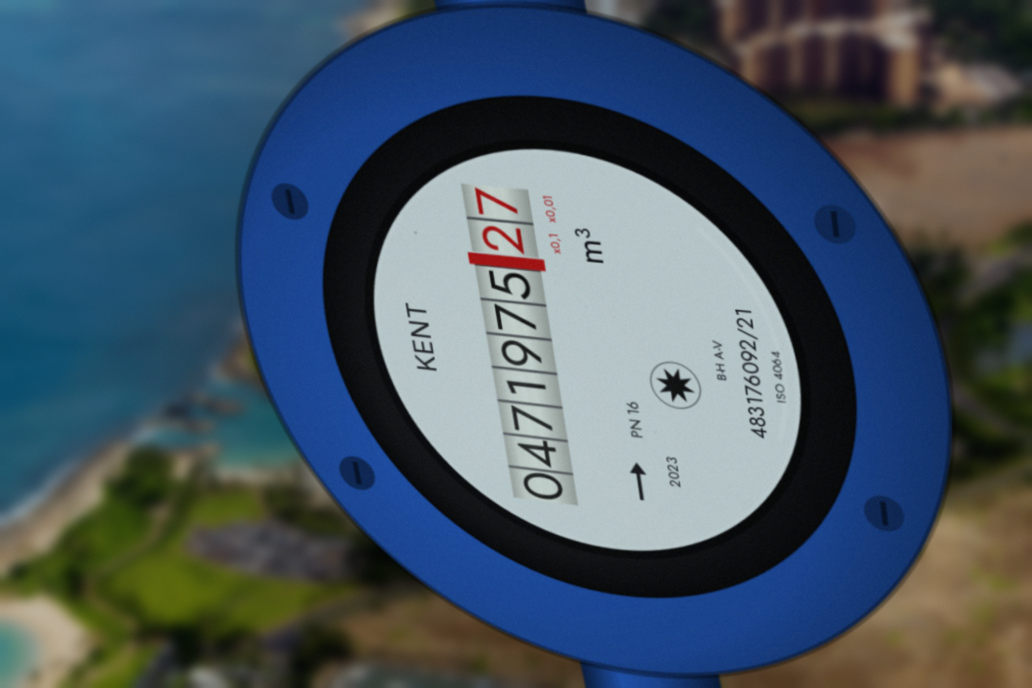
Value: 471975.27,m³
